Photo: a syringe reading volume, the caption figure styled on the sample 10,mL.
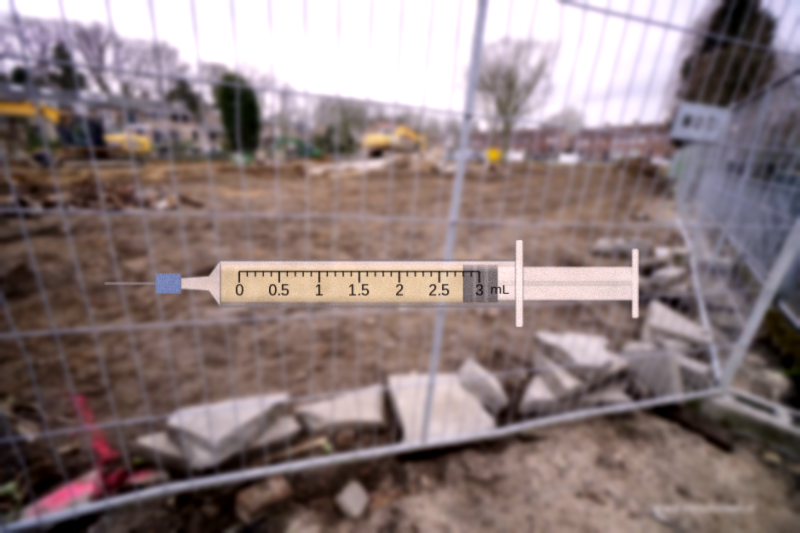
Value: 2.8,mL
